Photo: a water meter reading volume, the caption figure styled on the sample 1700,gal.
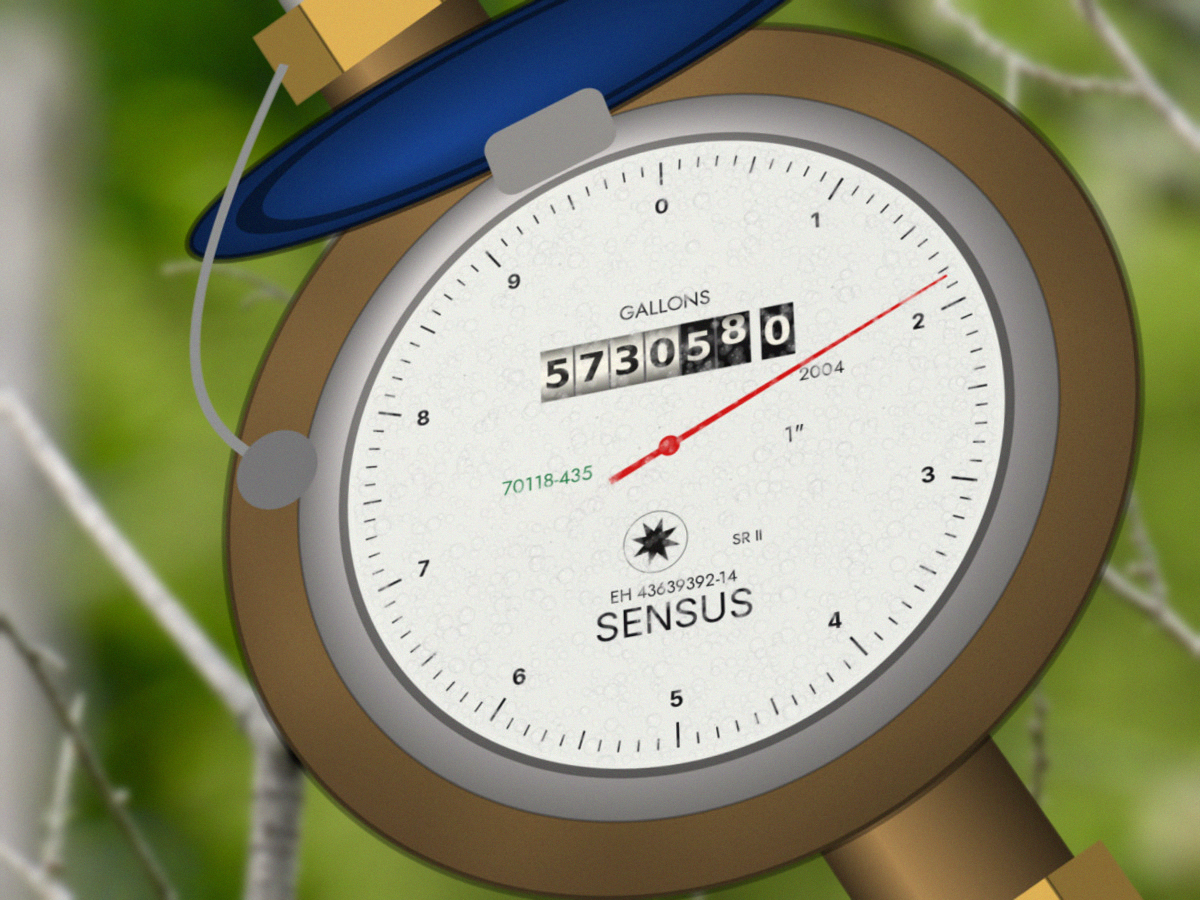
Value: 5730581.8,gal
